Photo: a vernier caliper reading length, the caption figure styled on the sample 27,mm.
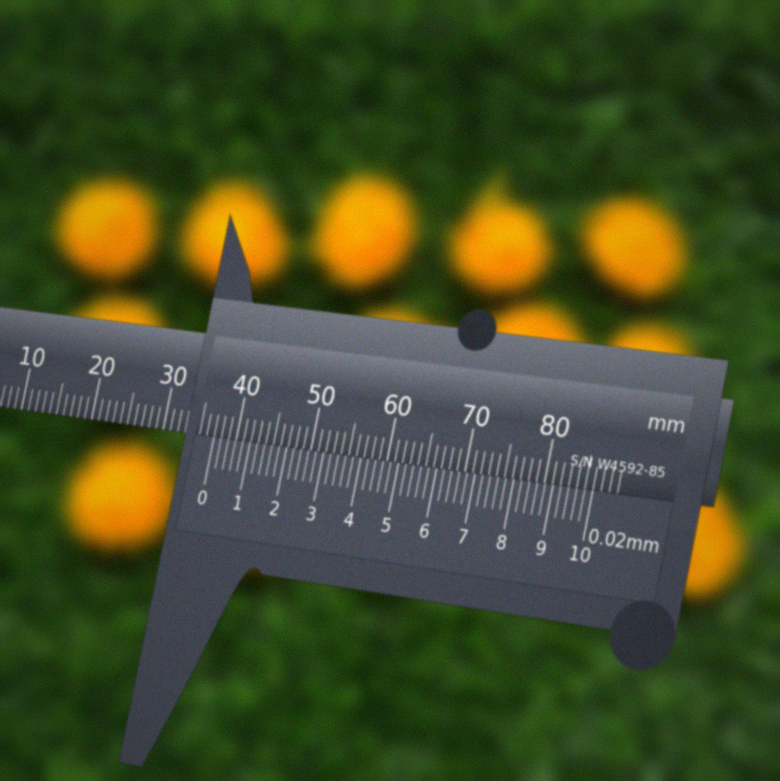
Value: 37.0,mm
